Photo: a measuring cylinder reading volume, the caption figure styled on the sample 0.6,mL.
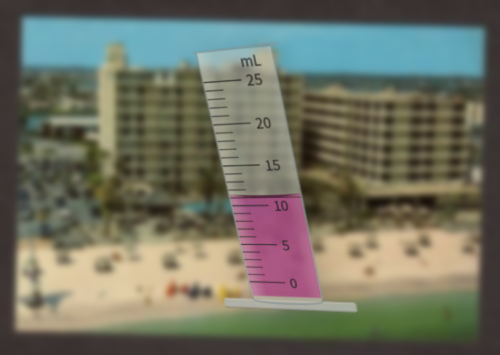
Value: 11,mL
